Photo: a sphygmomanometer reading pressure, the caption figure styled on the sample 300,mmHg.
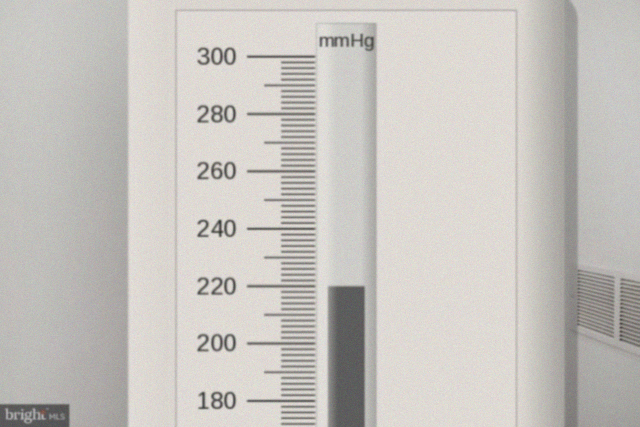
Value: 220,mmHg
